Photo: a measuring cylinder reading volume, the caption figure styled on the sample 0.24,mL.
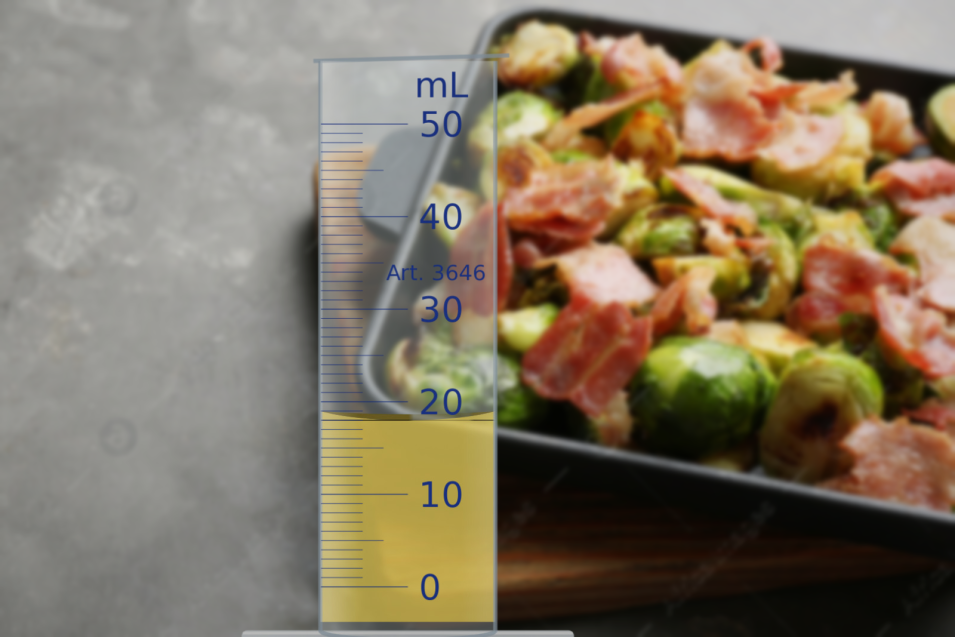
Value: 18,mL
